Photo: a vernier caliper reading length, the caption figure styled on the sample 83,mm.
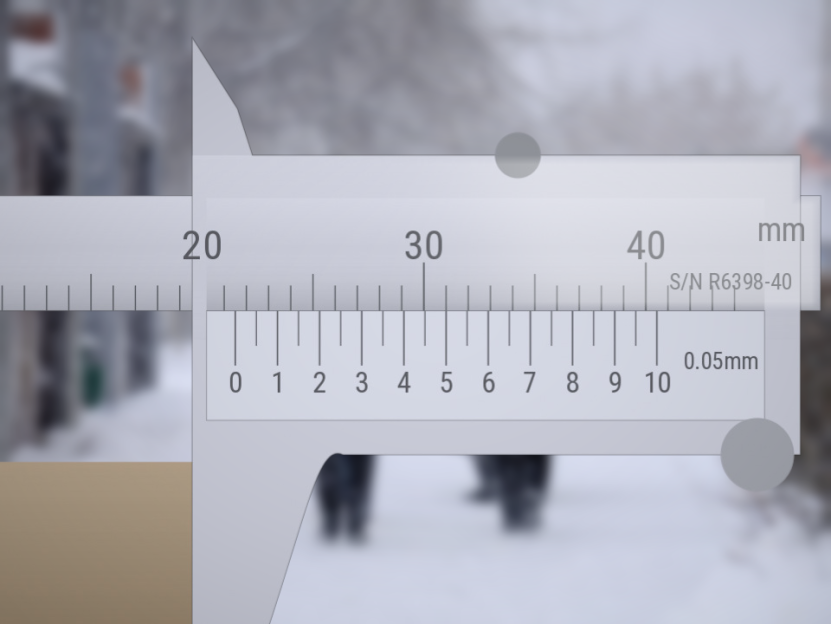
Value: 21.50,mm
